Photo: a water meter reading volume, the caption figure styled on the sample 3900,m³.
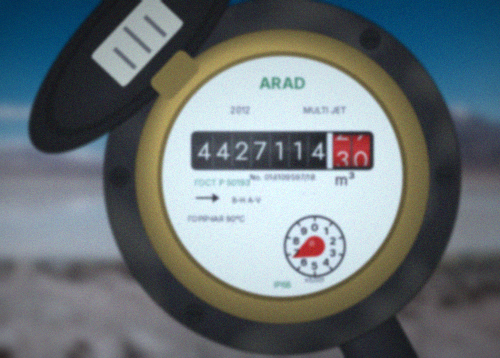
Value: 4427114.296,m³
